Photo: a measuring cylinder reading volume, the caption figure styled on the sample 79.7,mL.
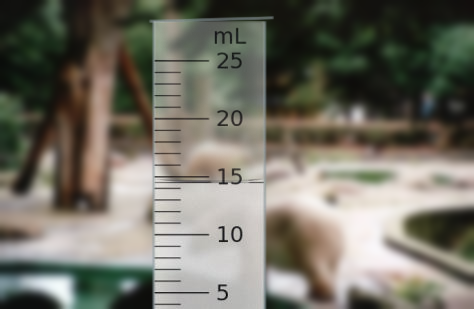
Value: 14.5,mL
